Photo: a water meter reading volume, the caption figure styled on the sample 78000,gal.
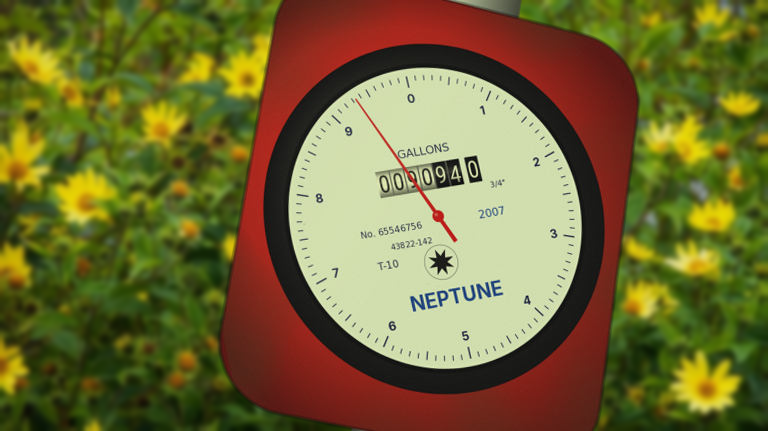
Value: 90939.3,gal
